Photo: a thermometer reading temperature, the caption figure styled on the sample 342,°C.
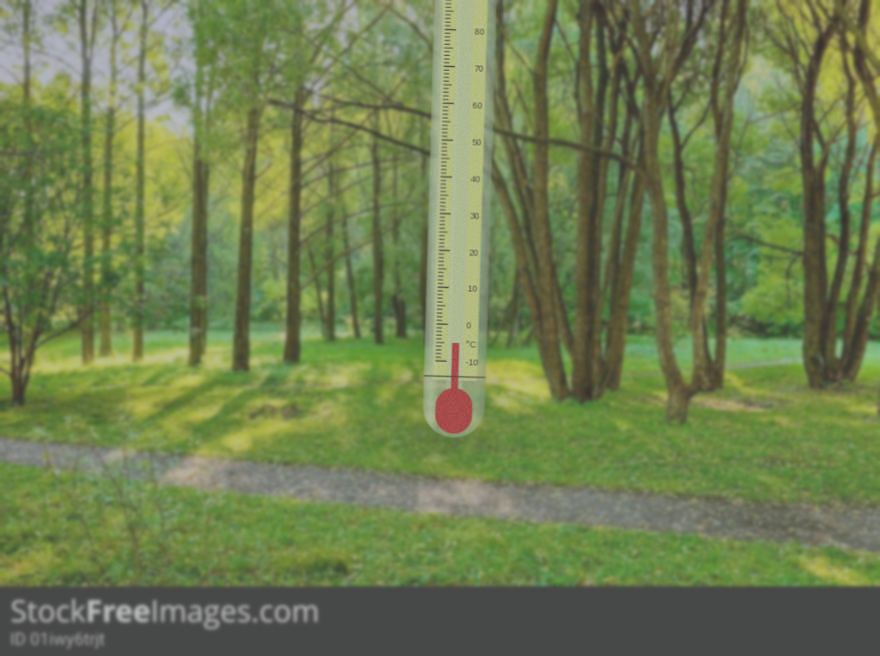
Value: -5,°C
